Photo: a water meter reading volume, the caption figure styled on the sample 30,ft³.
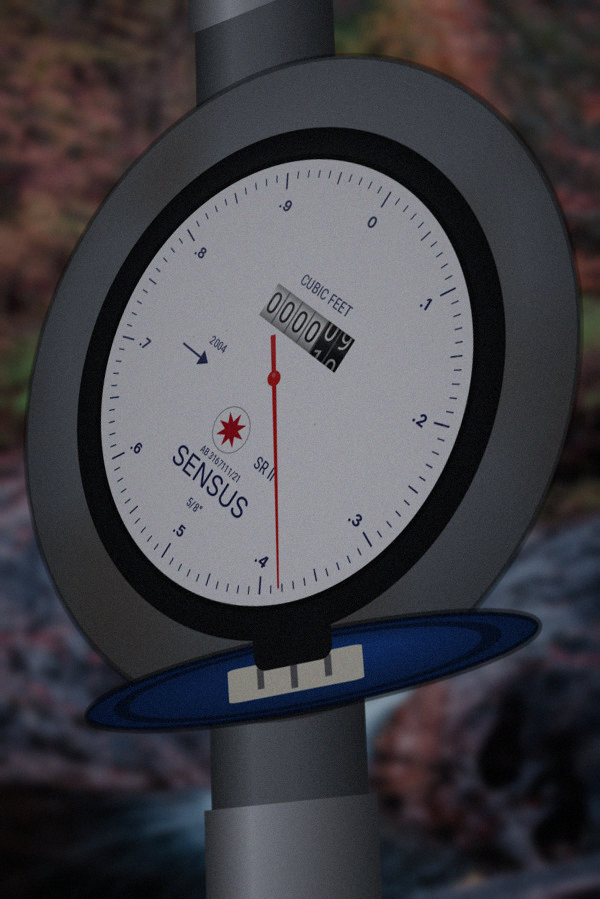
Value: 9.38,ft³
